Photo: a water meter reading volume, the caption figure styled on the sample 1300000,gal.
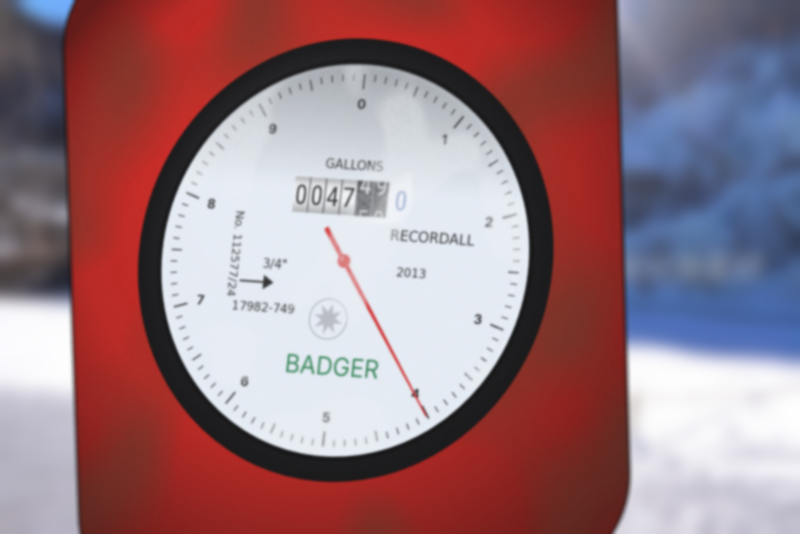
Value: 47494.0,gal
